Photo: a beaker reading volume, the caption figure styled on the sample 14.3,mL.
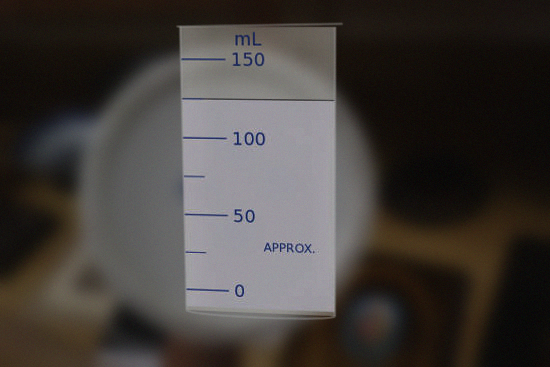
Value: 125,mL
